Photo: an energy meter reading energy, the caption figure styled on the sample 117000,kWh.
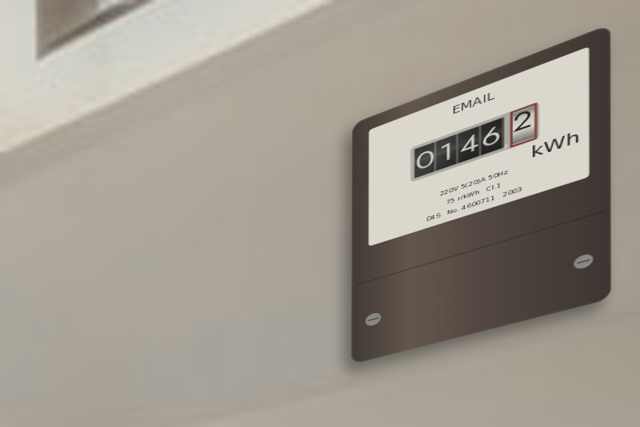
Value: 146.2,kWh
